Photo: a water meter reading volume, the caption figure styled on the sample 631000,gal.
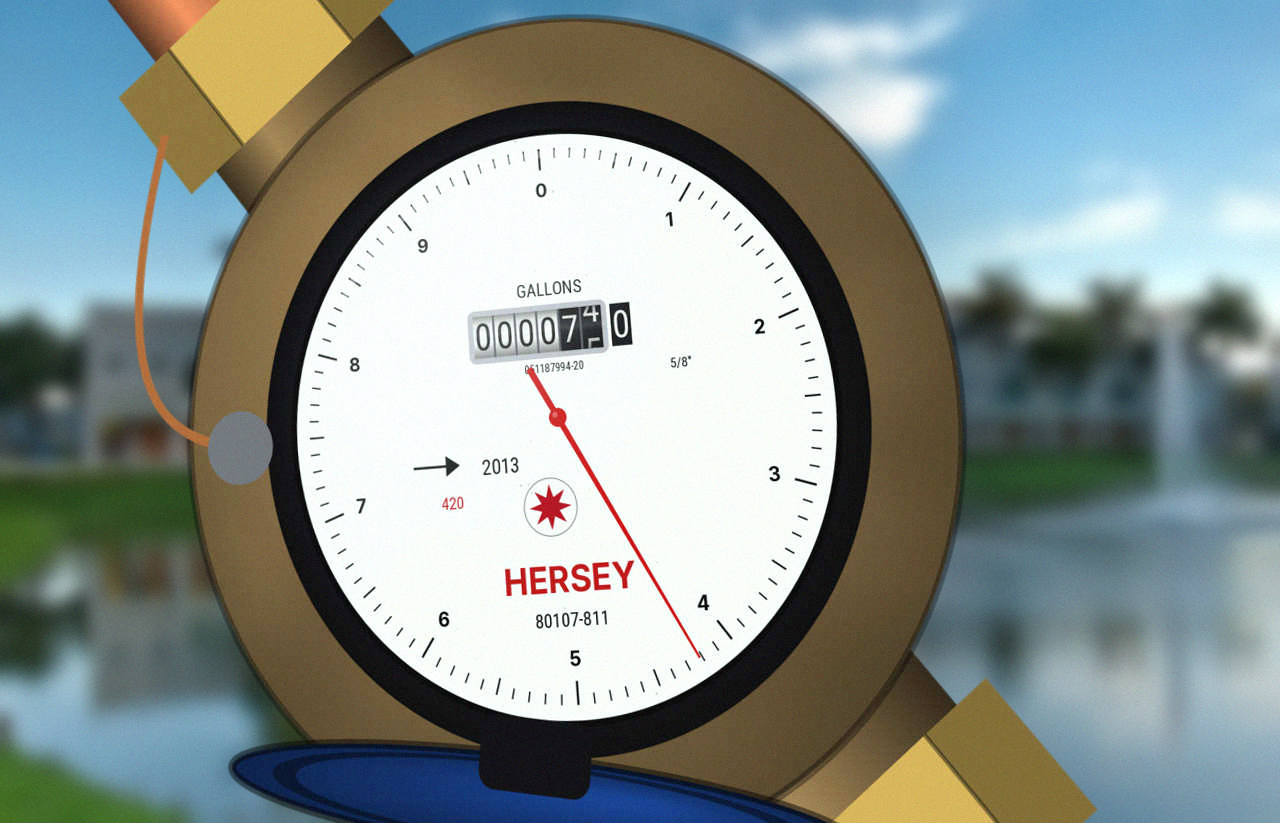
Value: 744.2,gal
